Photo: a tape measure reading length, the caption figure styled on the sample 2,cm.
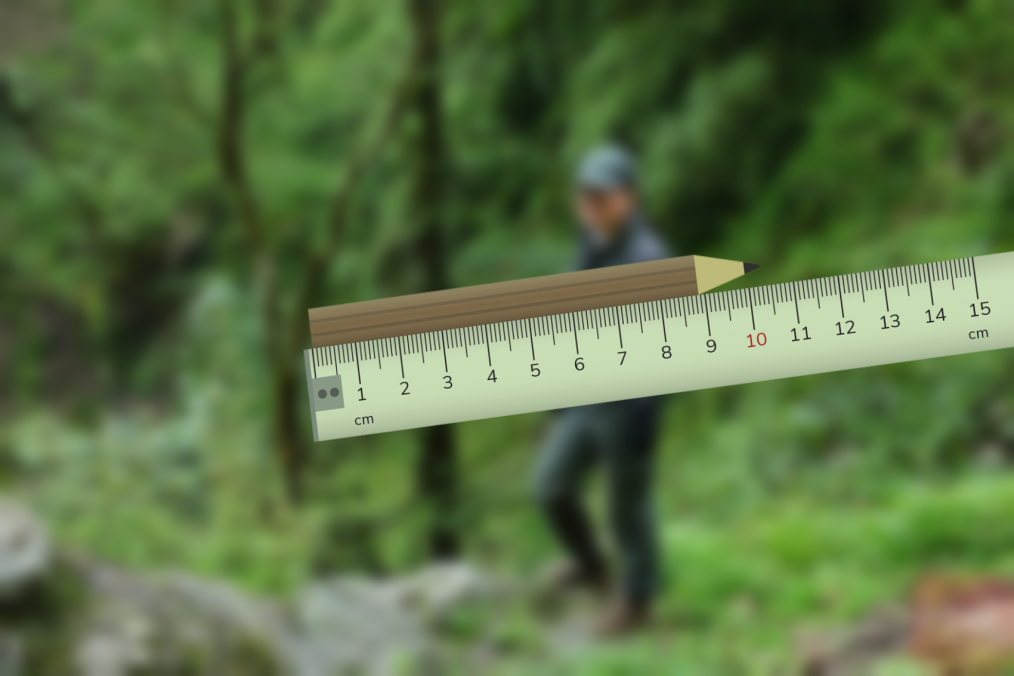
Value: 10.3,cm
